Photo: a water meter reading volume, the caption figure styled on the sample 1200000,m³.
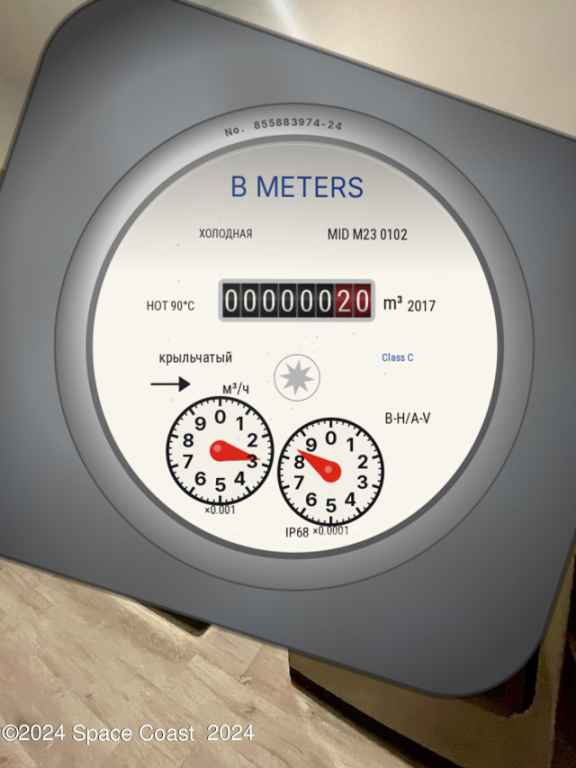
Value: 0.2028,m³
